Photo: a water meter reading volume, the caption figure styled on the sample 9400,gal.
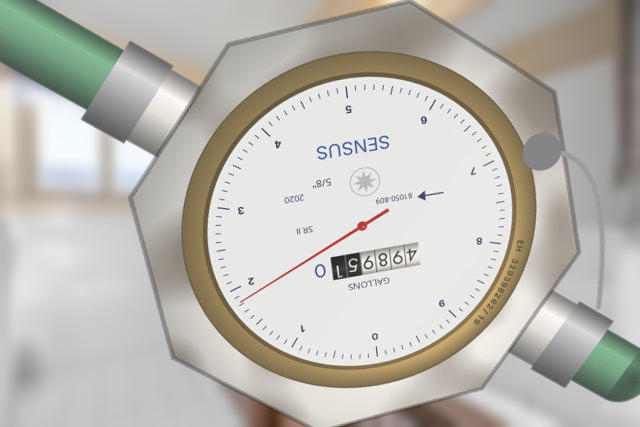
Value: 4989511.8,gal
